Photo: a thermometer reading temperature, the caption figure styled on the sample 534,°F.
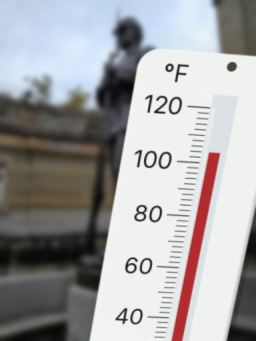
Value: 104,°F
